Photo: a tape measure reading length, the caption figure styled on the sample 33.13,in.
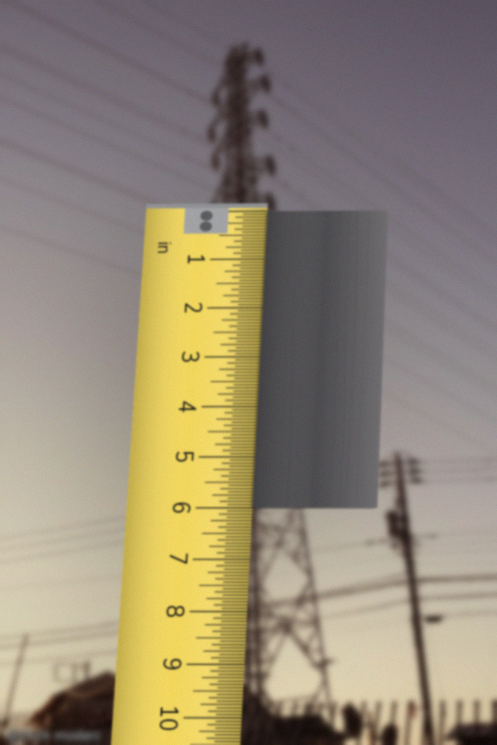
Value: 6,in
